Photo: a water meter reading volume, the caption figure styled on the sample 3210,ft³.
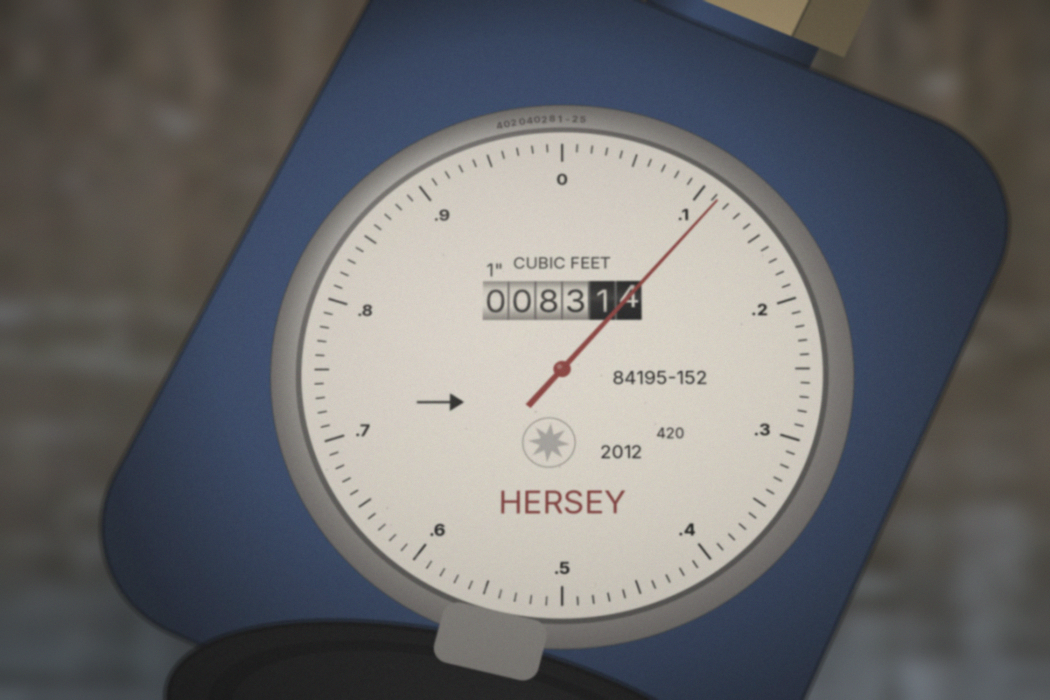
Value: 8314.11,ft³
